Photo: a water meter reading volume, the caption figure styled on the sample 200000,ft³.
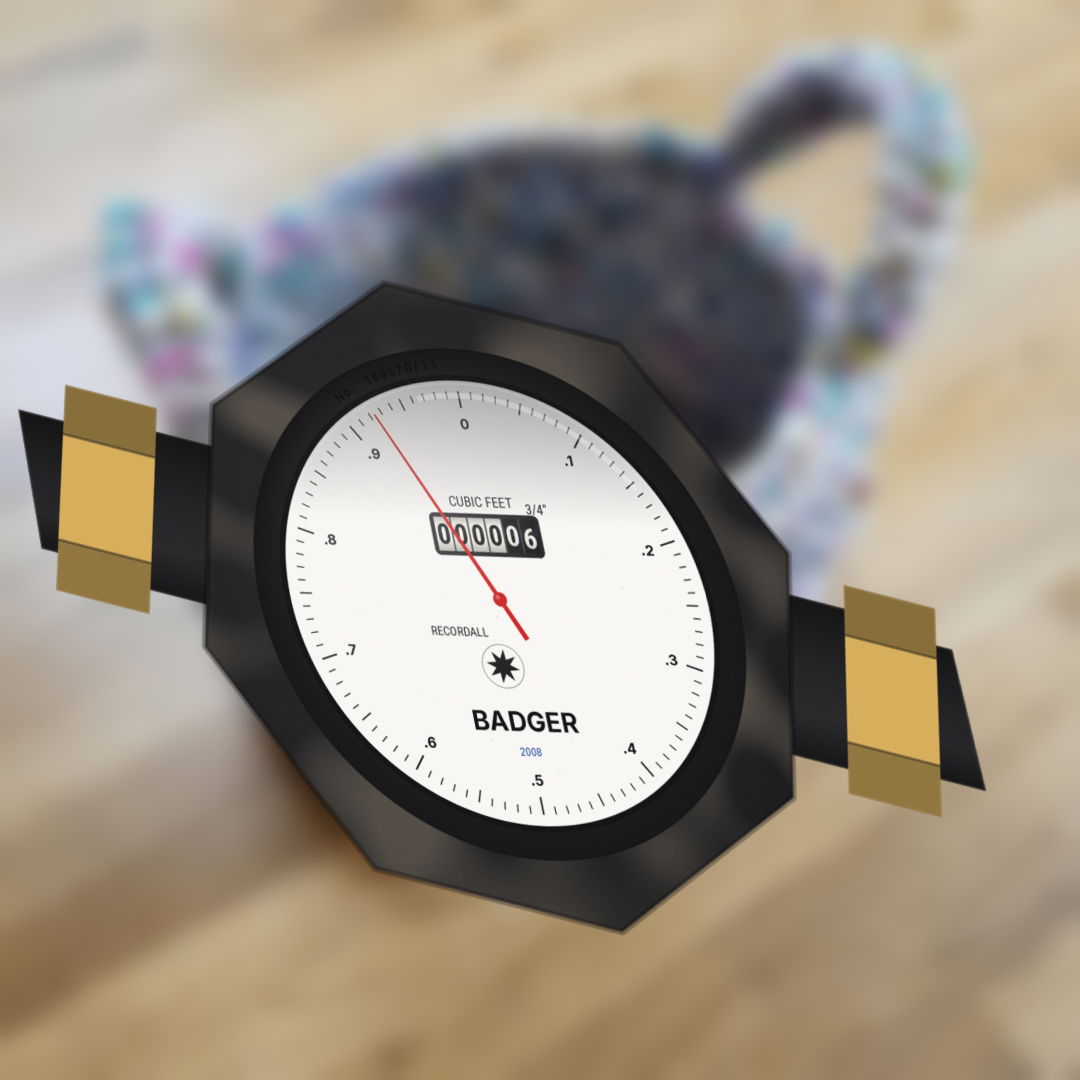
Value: 5.92,ft³
